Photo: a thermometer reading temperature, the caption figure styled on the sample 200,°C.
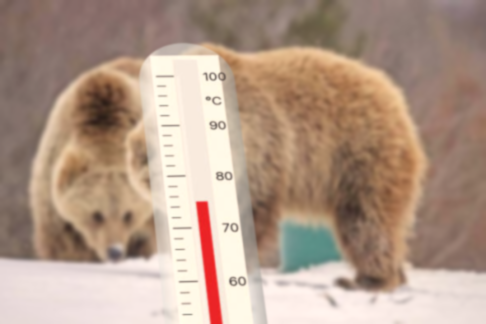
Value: 75,°C
